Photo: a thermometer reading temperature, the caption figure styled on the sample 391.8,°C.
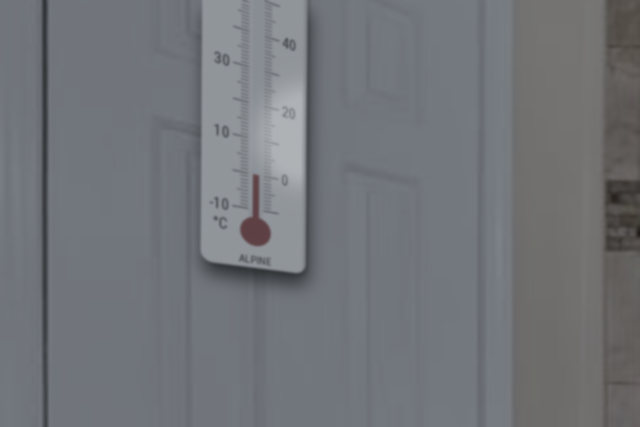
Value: 0,°C
